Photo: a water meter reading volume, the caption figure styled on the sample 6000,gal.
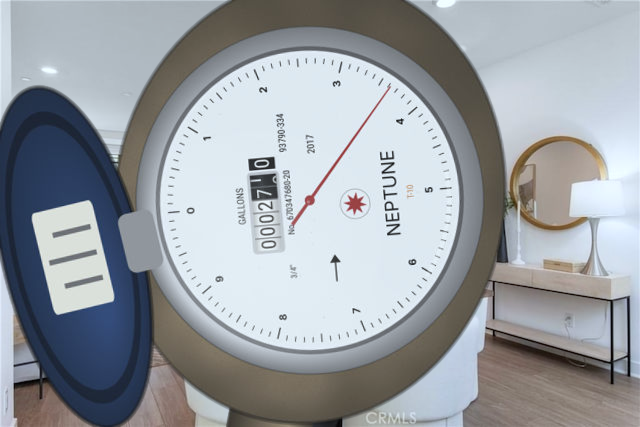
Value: 2713.6,gal
